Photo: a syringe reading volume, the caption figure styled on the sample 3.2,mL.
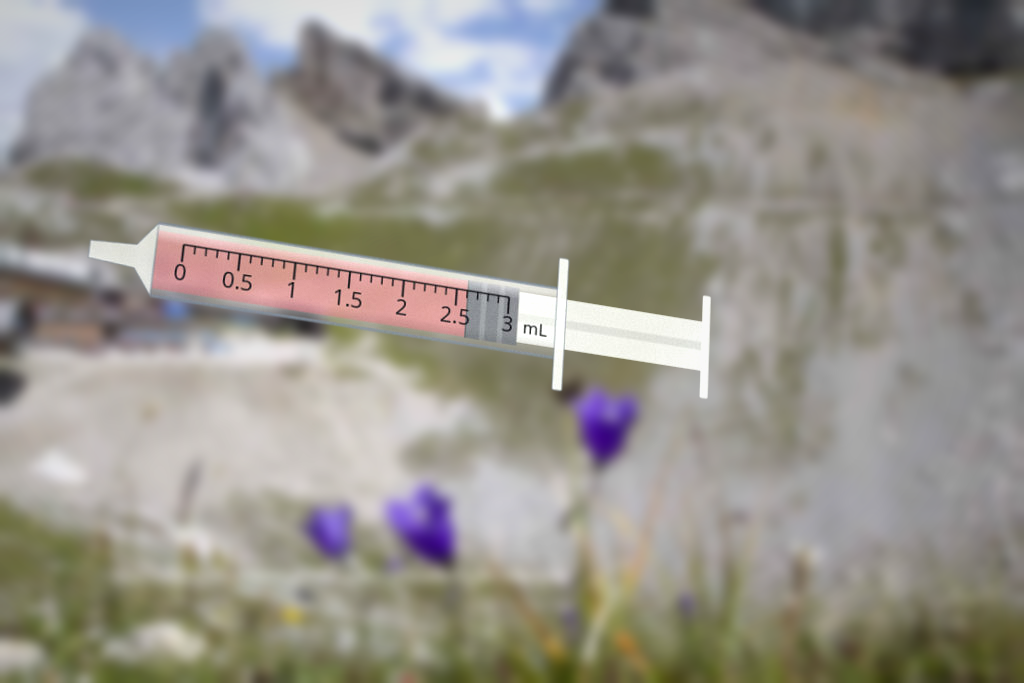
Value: 2.6,mL
